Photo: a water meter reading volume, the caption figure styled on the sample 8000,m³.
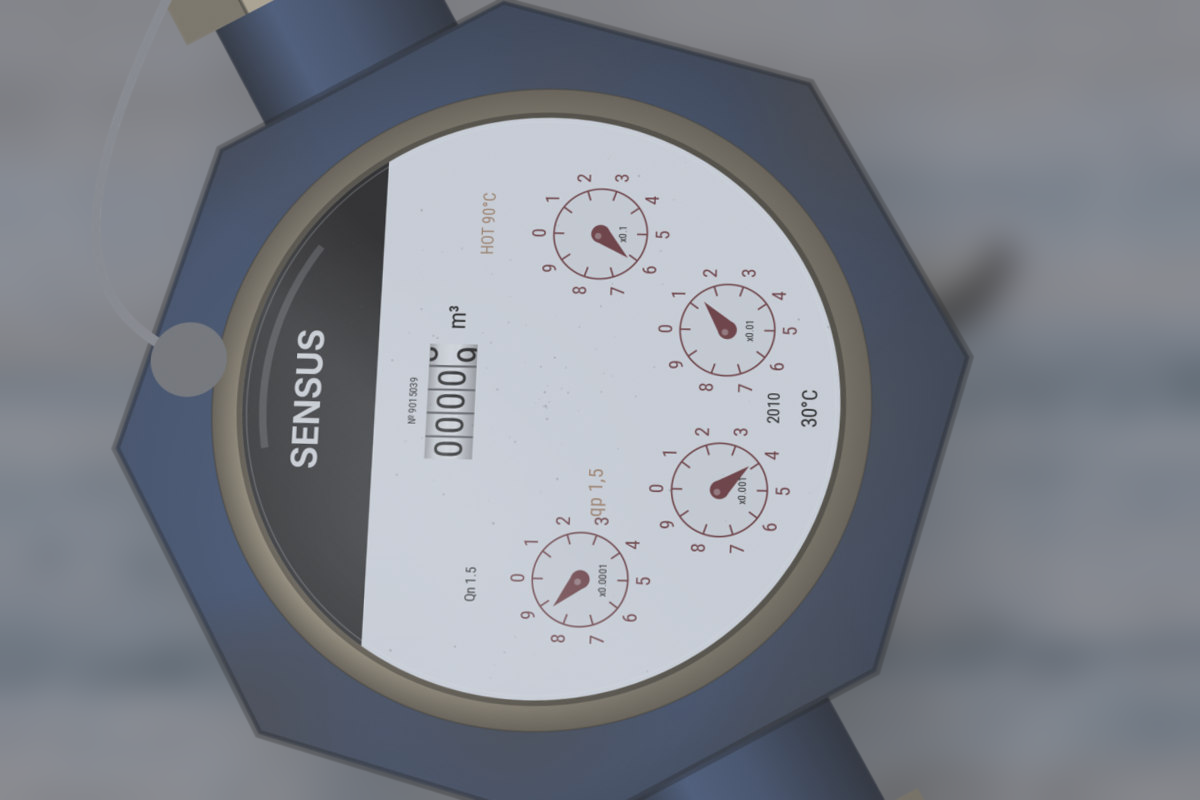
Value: 8.6138,m³
